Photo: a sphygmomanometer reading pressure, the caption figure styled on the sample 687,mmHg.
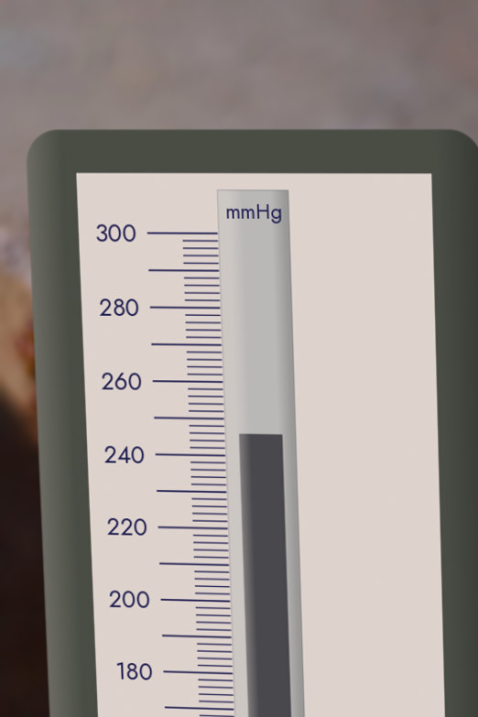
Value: 246,mmHg
